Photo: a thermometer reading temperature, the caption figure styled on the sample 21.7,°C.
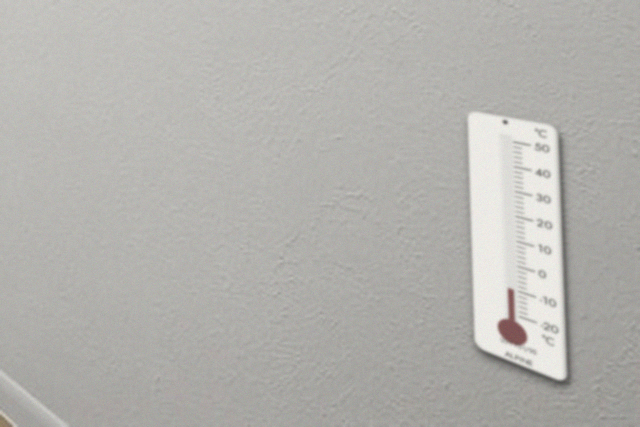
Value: -10,°C
